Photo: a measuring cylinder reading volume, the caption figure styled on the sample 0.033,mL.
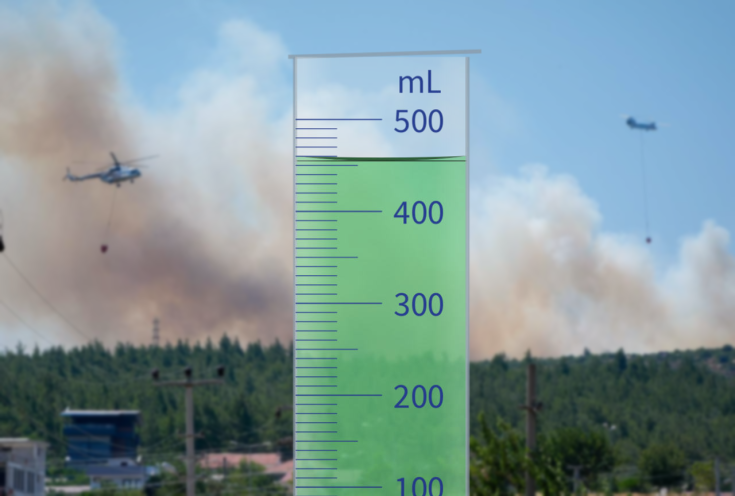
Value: 455,mL
